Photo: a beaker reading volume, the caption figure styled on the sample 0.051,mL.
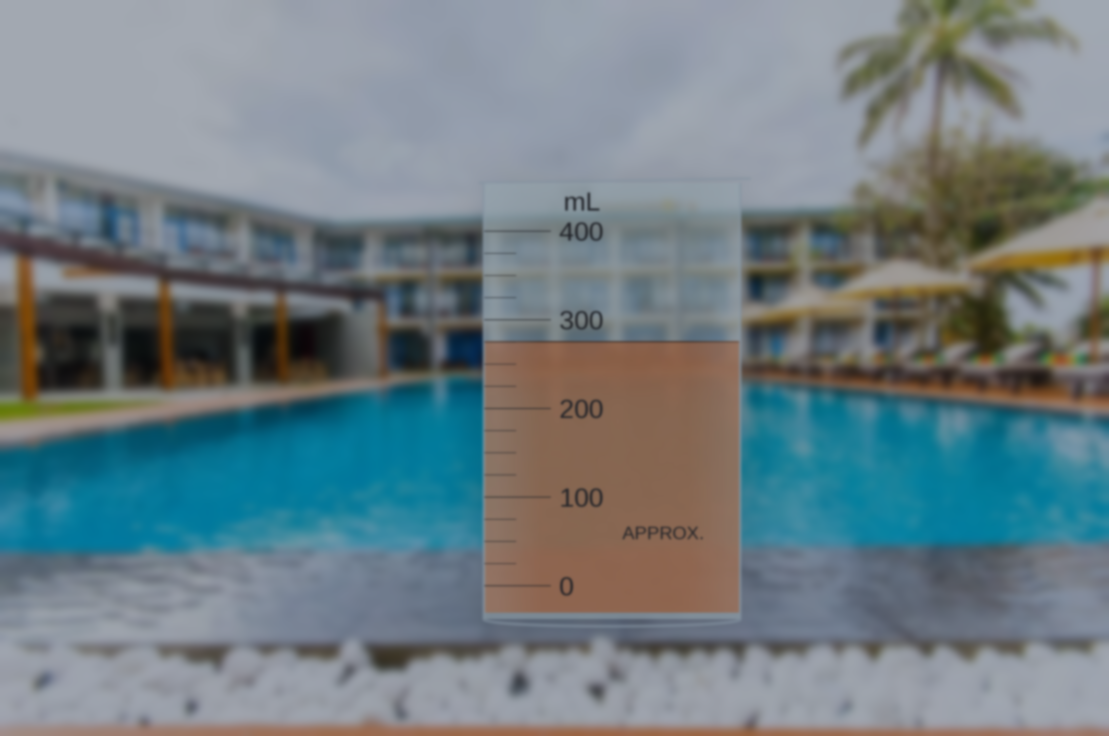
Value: 275,mL
